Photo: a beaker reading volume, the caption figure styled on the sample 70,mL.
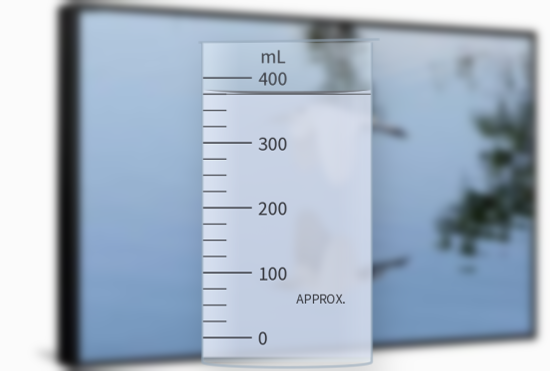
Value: 375,mL
